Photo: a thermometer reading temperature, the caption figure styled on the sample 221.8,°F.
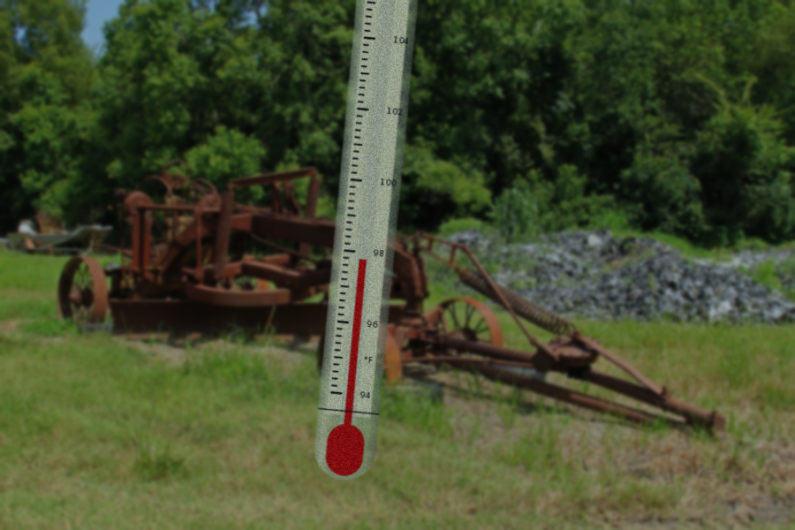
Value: 97.8,°F
